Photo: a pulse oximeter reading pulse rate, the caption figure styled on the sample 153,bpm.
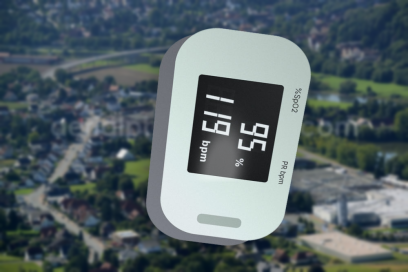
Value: 119,bpm
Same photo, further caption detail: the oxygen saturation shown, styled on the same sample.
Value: 95,%
